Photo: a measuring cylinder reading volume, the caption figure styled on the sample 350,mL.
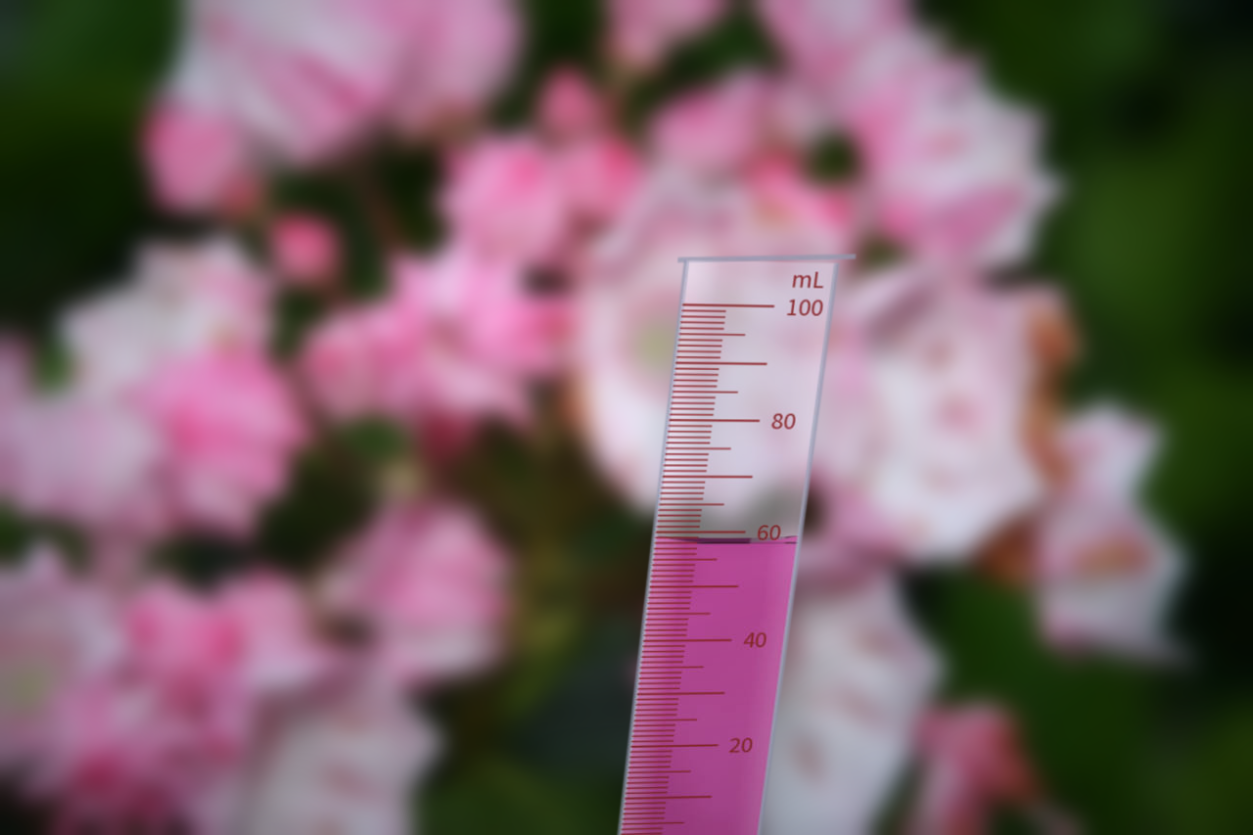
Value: 58,mL
